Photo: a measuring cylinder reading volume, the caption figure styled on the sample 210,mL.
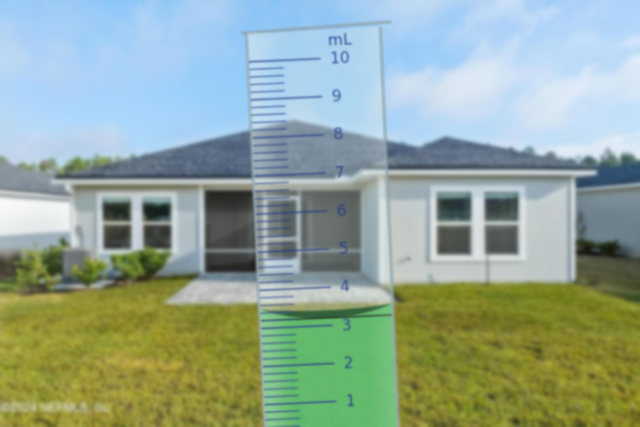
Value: 3.2,mL
